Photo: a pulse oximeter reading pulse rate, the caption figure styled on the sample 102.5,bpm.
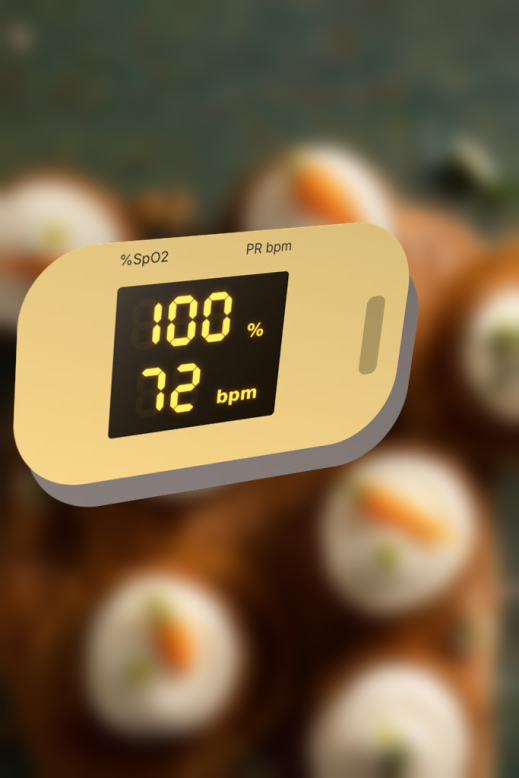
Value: 72,bpm
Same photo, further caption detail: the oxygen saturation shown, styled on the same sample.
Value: 100,%
